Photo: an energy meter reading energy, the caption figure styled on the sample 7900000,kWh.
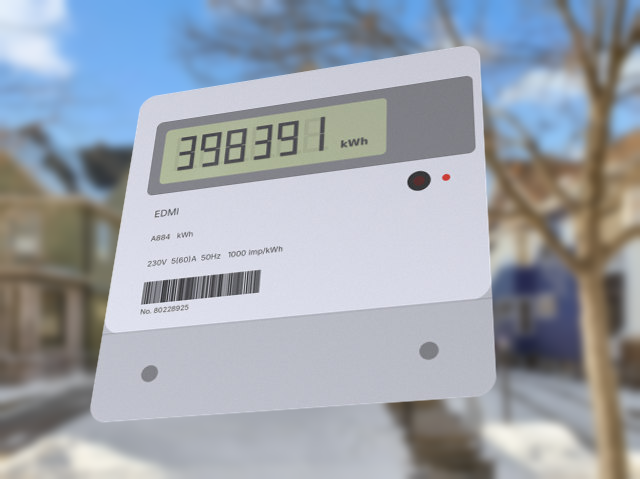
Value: 398391,kWh
